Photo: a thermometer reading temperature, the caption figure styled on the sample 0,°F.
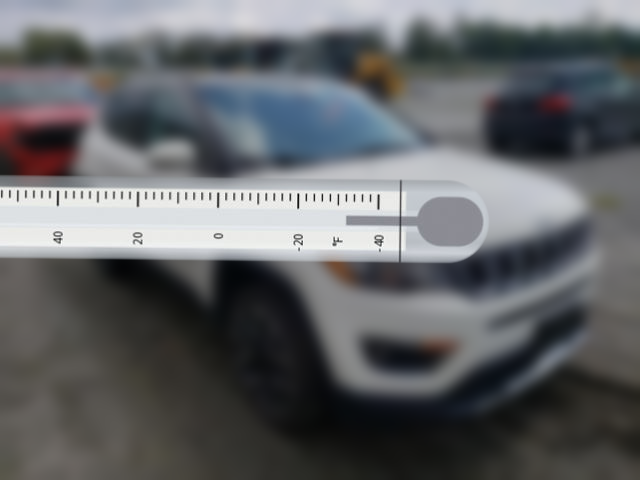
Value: -32,°F
